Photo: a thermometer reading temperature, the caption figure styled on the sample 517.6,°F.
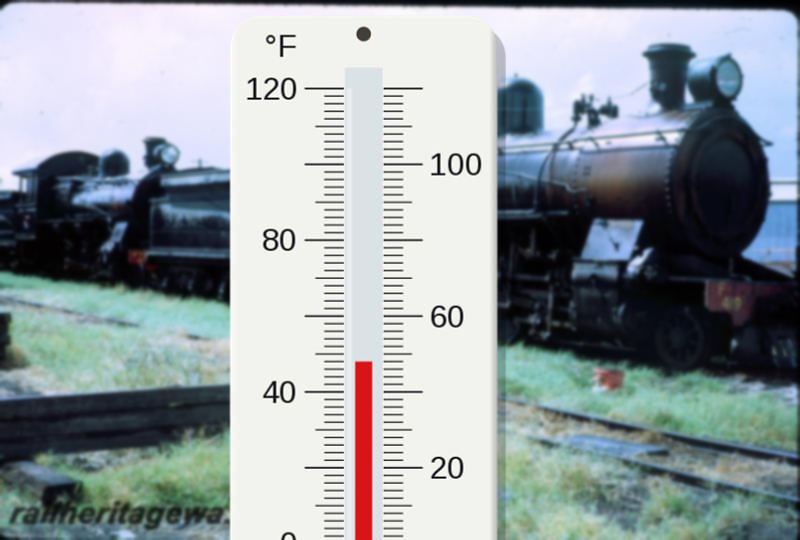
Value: 48,°F
